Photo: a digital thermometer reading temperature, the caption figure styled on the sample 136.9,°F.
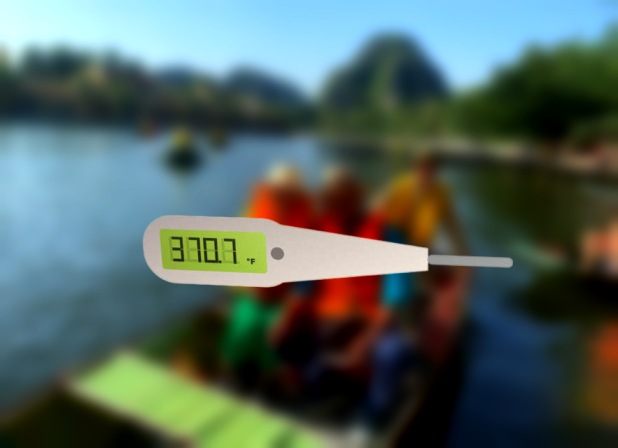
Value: 370.7,°F
